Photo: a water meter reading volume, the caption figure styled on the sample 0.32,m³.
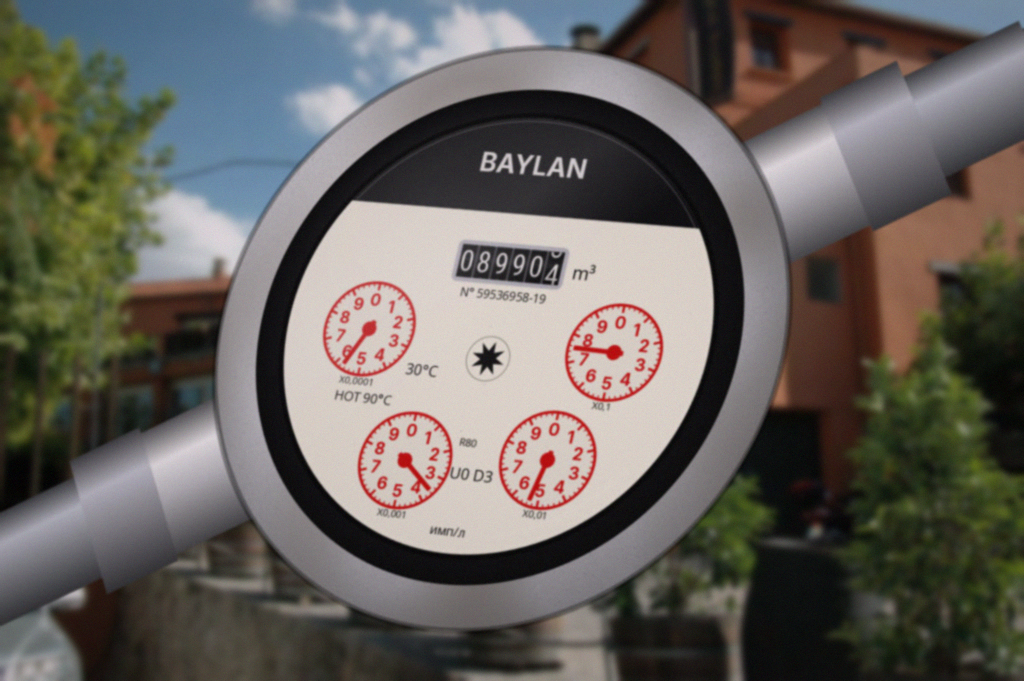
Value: 89903.7535,m³
